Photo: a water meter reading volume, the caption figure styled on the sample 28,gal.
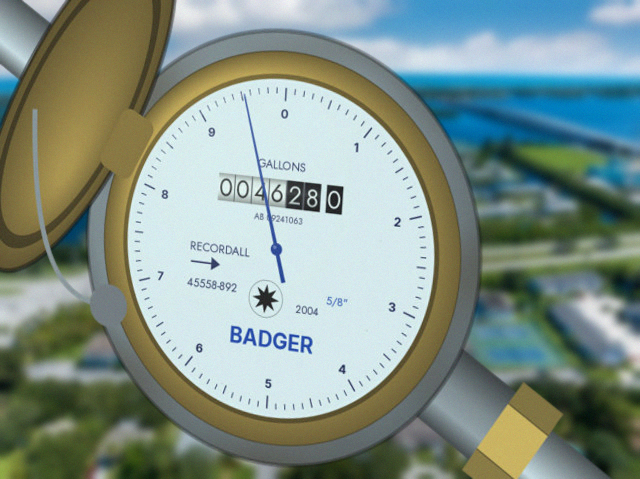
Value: 46279.5,gal
